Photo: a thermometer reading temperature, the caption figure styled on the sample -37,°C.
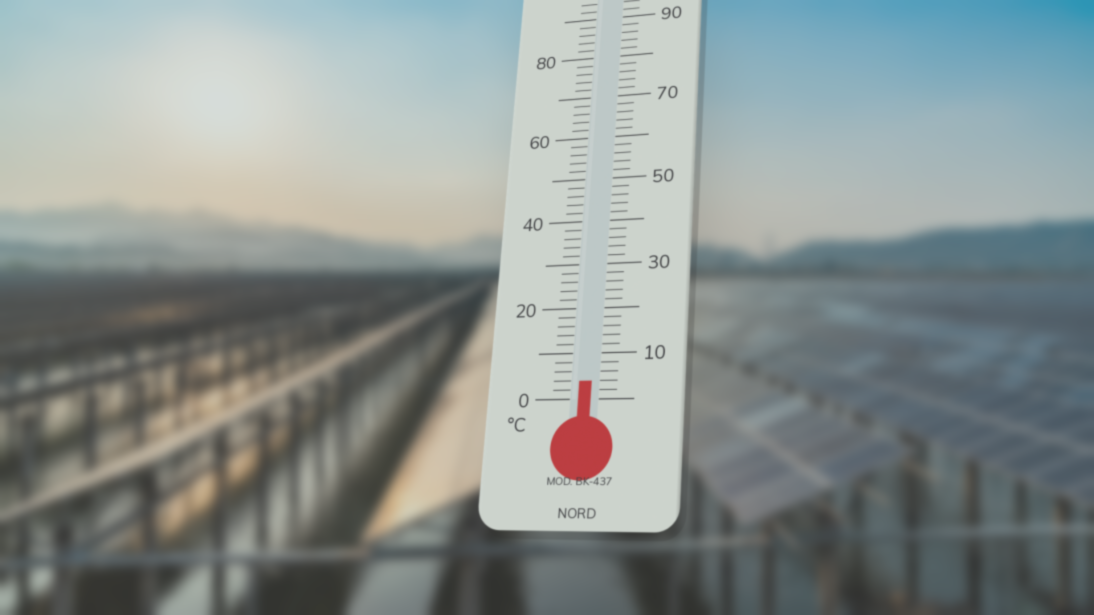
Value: 4,°C
